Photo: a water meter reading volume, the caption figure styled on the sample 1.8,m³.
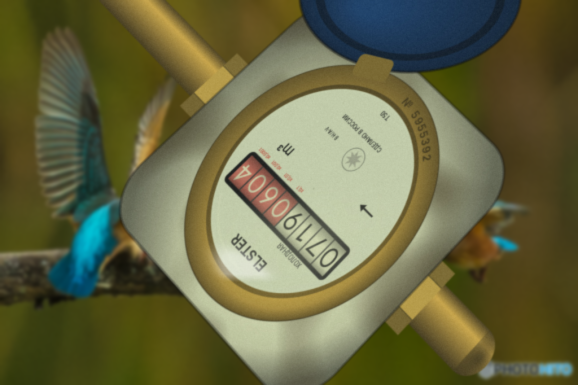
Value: 719.0604,m³
